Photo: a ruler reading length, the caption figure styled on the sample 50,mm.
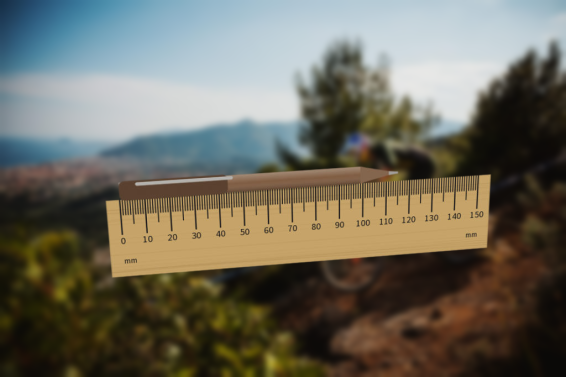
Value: 115,mm
